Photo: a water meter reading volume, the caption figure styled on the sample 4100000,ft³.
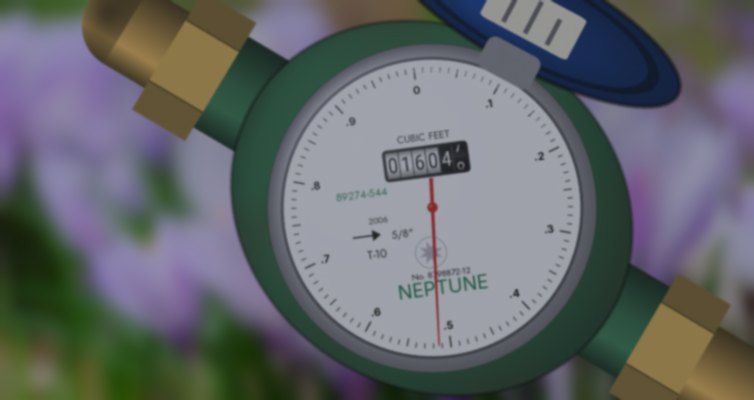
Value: 16047.51,ft³
